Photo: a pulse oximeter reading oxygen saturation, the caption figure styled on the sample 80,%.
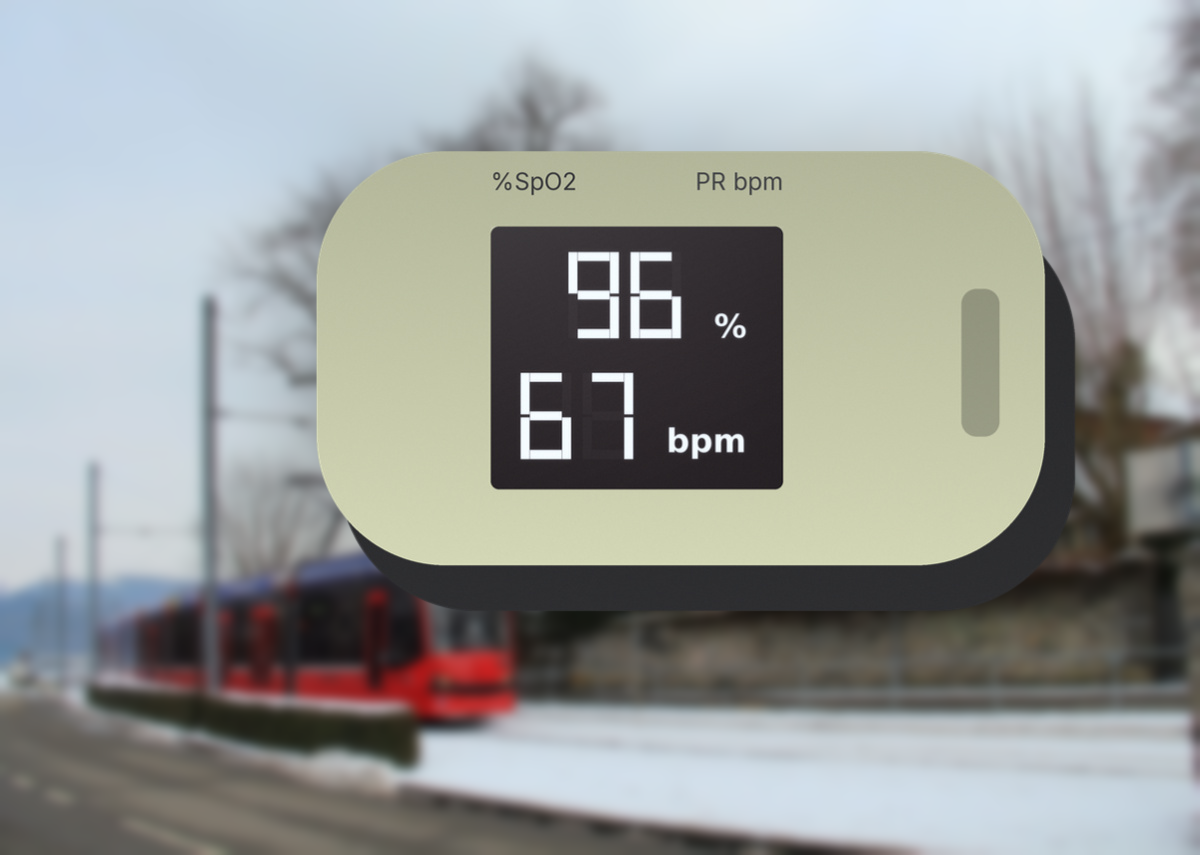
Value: 96,%
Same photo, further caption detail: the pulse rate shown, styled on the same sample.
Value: 67,bpm
